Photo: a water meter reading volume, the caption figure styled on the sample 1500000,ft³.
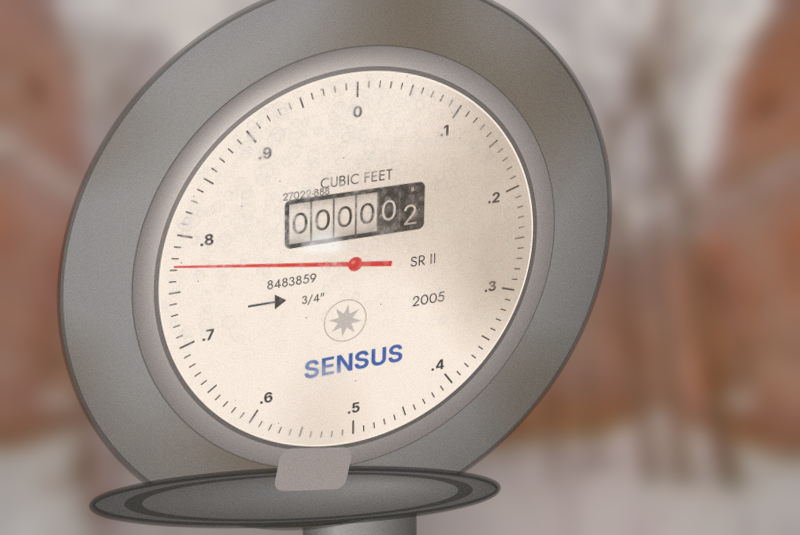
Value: 1.77,ft³
